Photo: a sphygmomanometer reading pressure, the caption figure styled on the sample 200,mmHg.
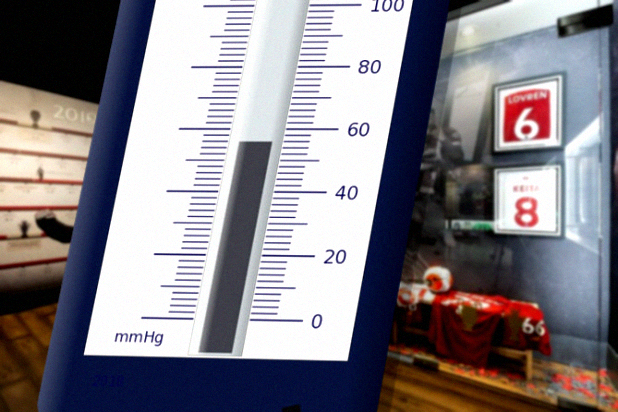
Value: 56,mmHg
